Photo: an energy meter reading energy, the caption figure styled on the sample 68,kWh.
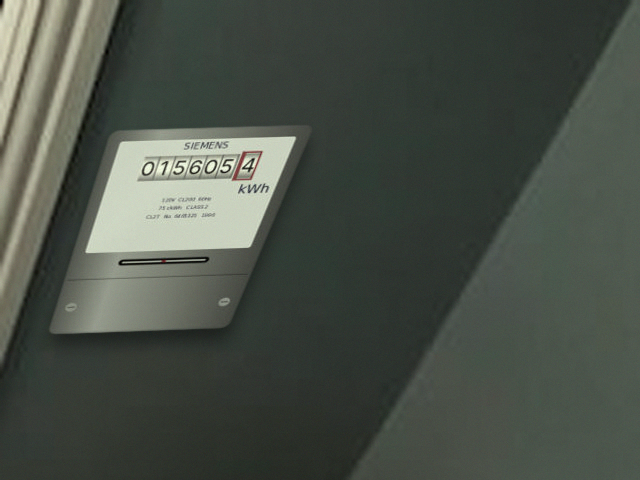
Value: 15605.4,kWh
